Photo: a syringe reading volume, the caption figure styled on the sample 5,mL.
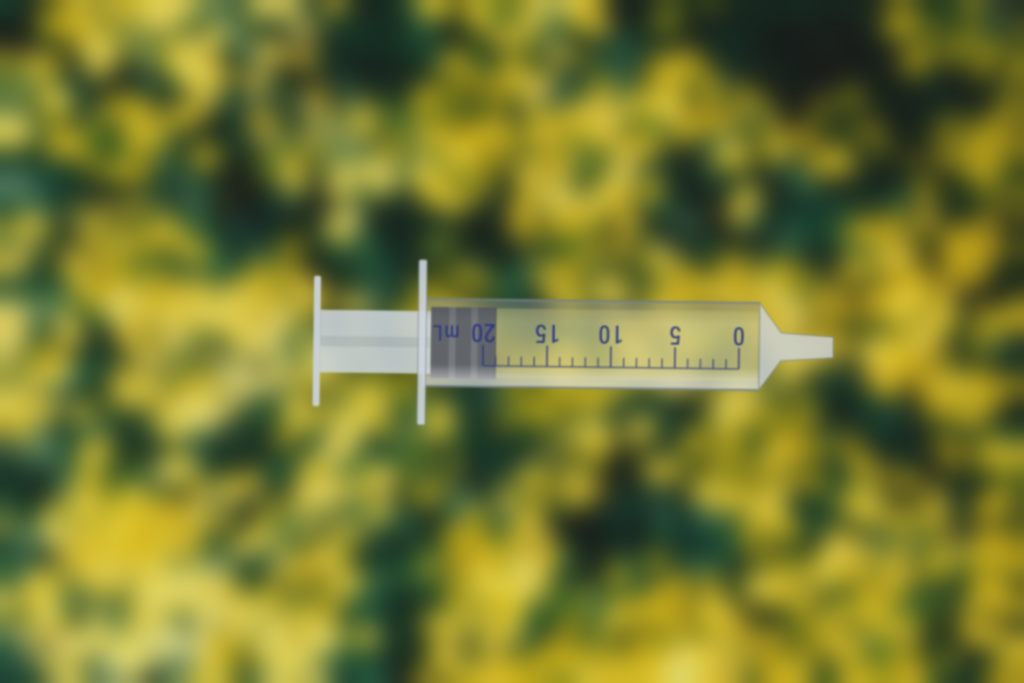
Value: 19,mL
